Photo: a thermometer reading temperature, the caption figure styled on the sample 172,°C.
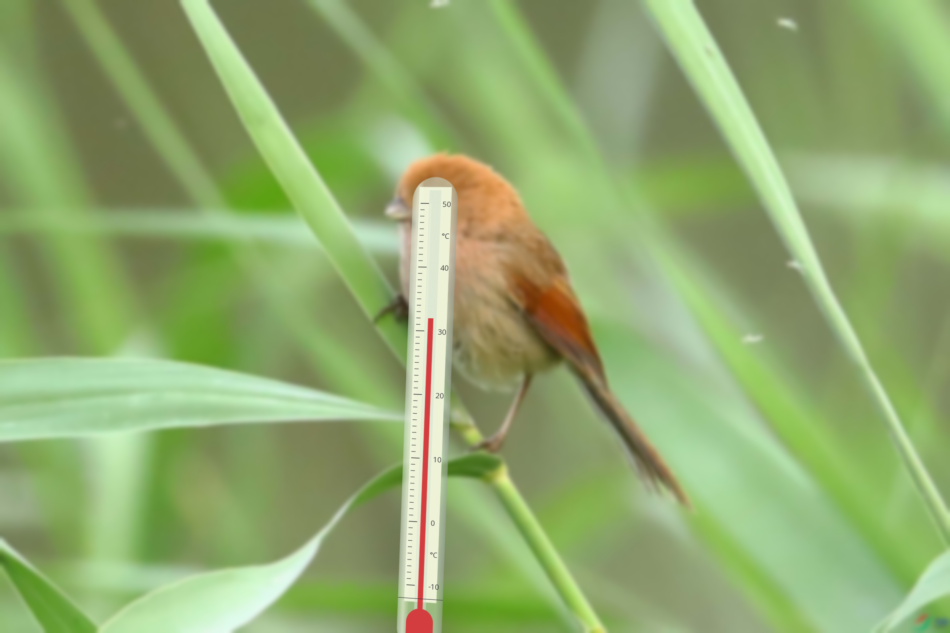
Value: 32,°C
